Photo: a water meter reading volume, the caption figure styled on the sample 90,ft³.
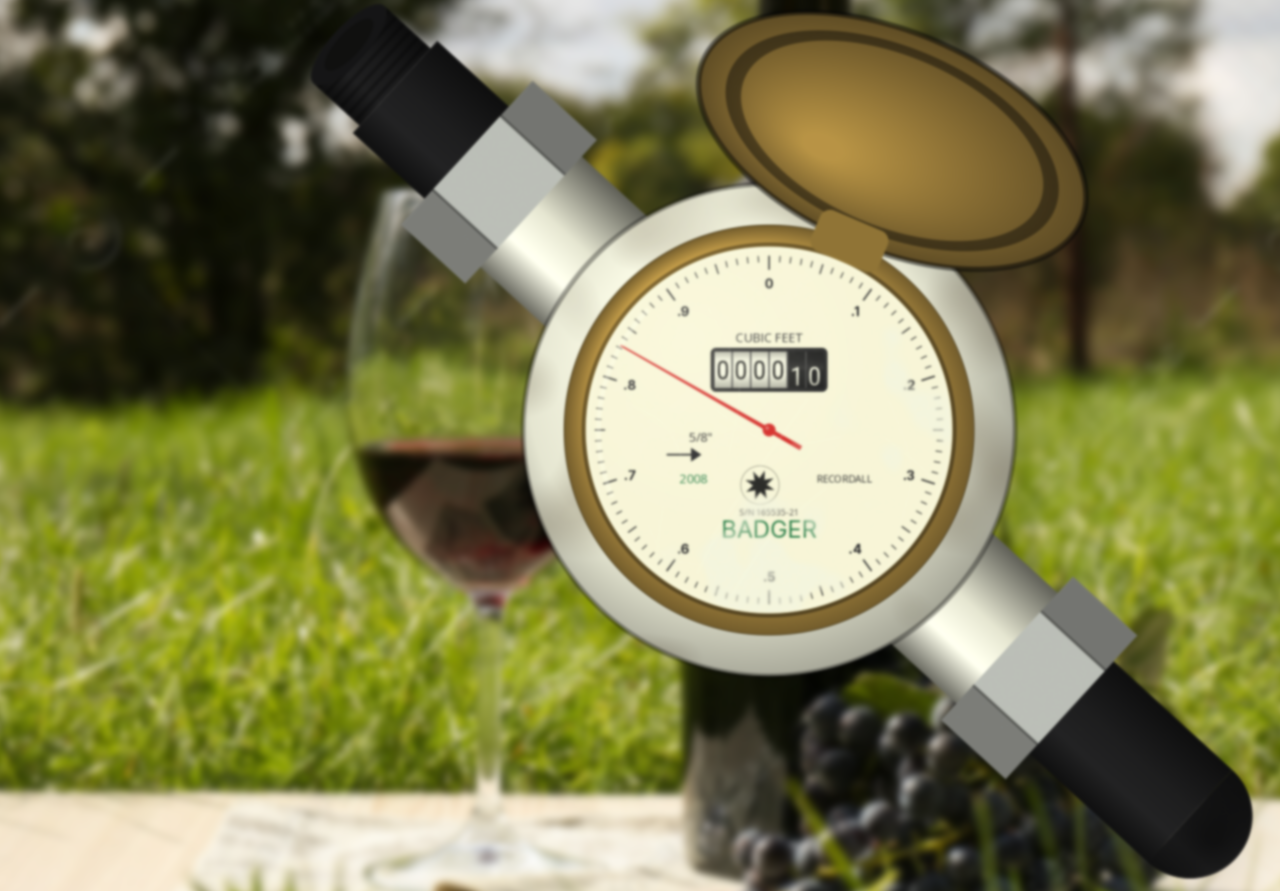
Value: 9.83,ft³
